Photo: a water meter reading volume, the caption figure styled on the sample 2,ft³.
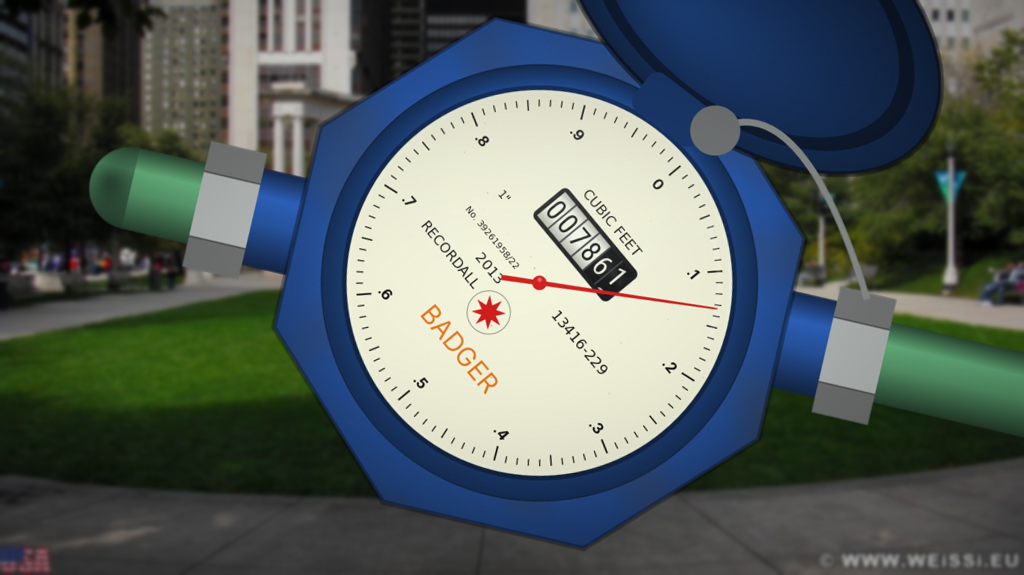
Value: 7861.13,ft³
